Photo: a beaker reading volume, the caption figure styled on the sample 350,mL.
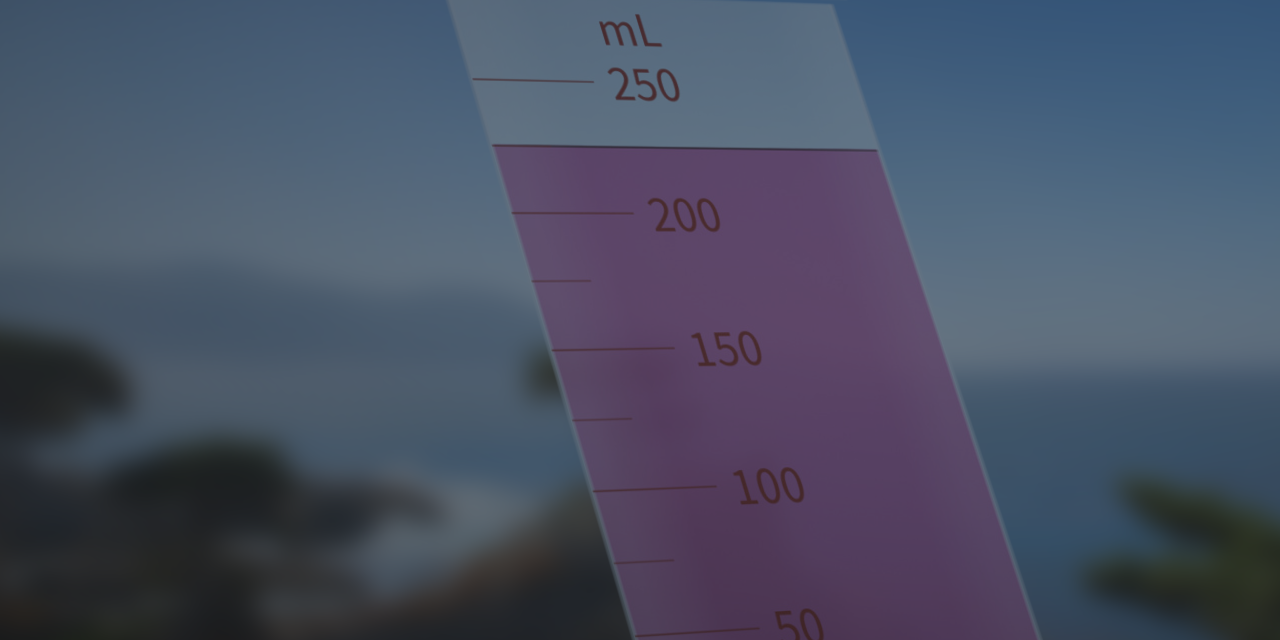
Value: 225,mL
